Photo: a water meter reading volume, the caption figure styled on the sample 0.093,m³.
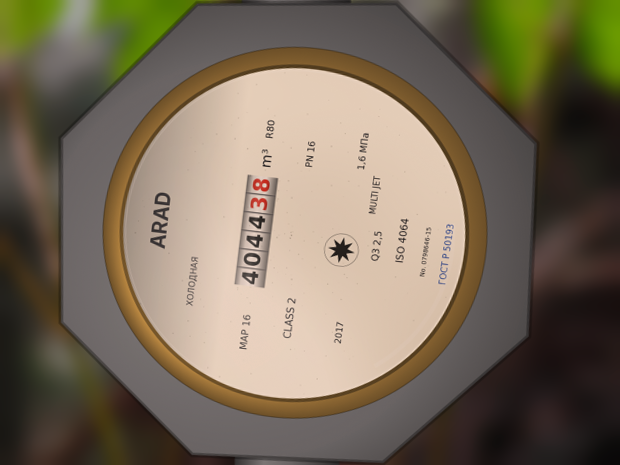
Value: 4044.38,m³
